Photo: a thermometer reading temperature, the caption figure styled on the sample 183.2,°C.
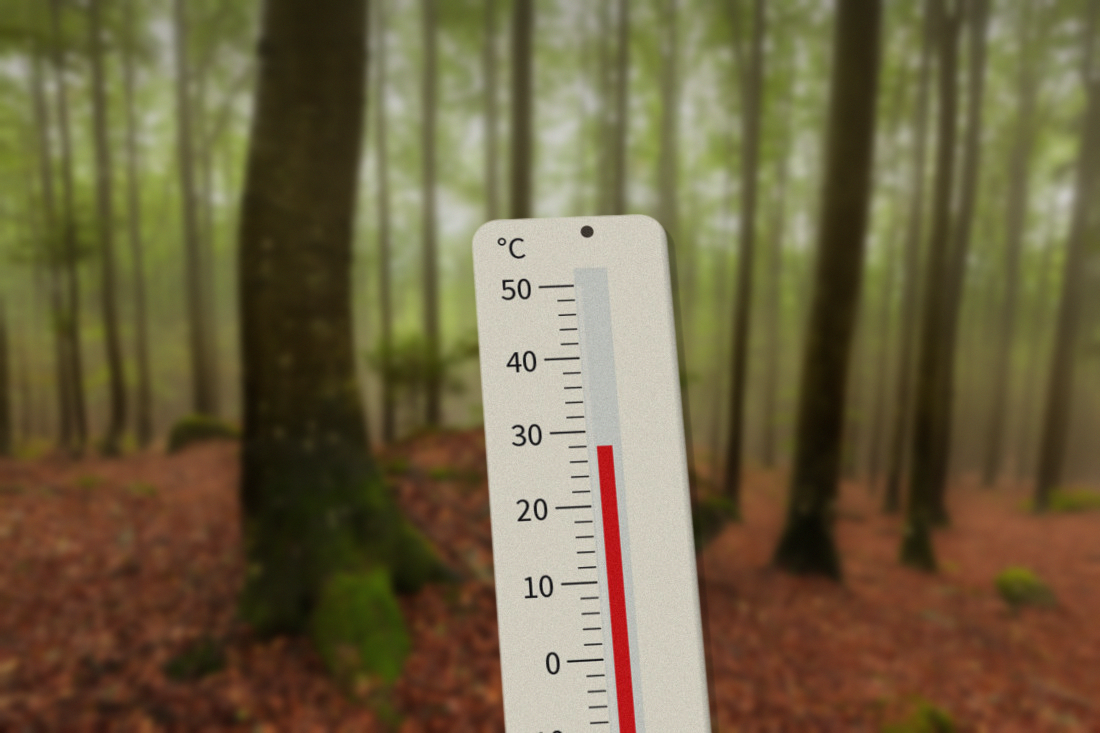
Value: 28,°C
